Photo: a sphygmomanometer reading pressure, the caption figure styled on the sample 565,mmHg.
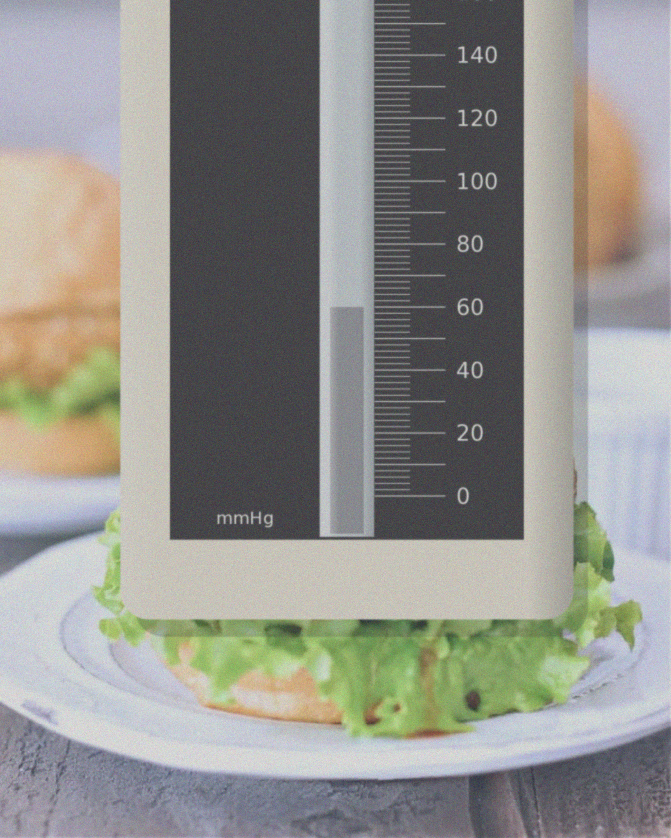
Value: 60,mmHg
